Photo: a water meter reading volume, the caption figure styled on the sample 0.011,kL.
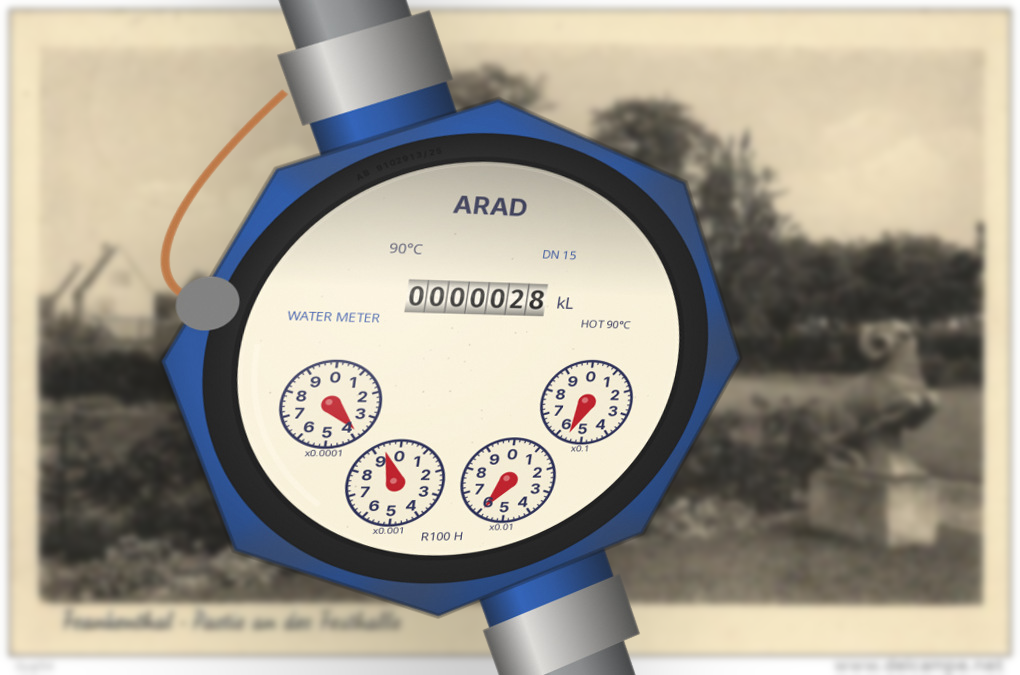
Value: 28.5593,kL
